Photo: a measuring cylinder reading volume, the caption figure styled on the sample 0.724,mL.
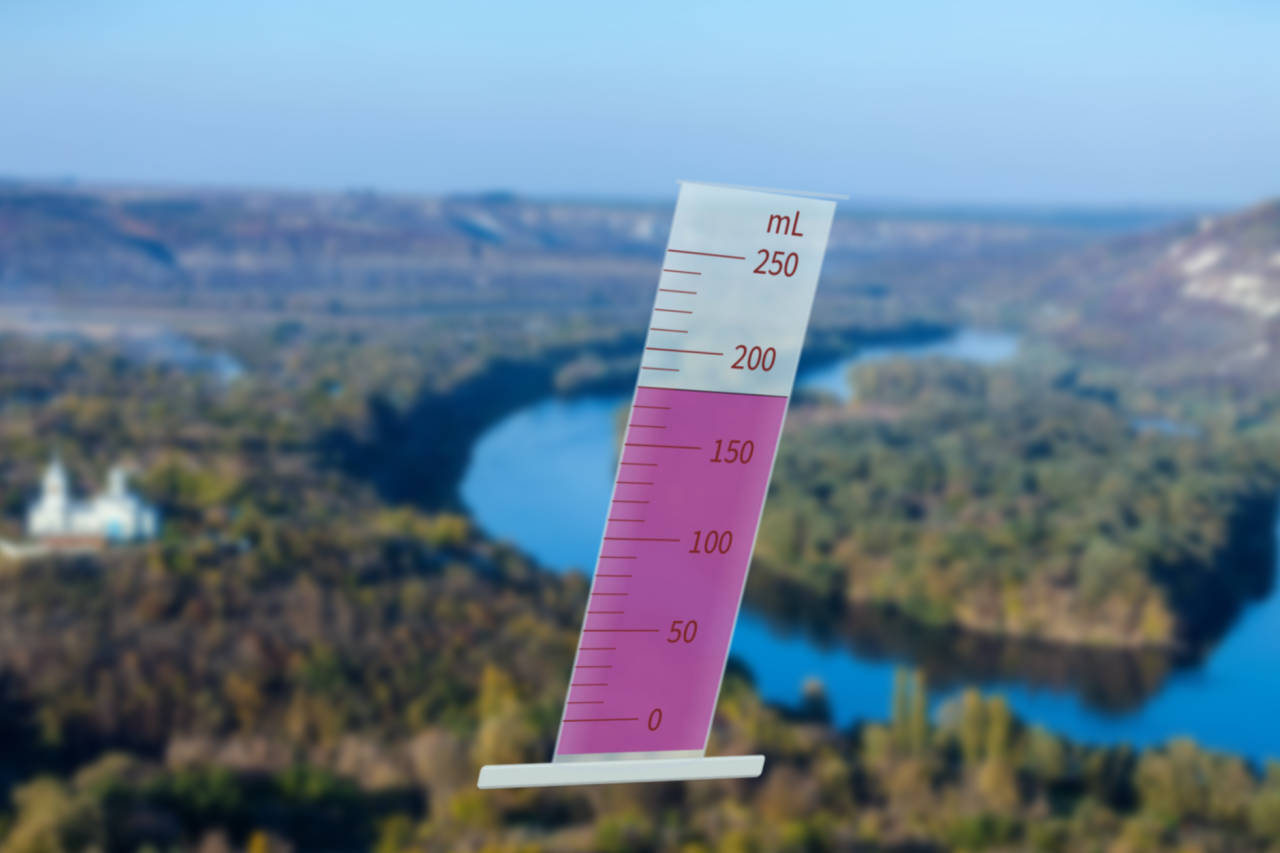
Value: 180,mL
